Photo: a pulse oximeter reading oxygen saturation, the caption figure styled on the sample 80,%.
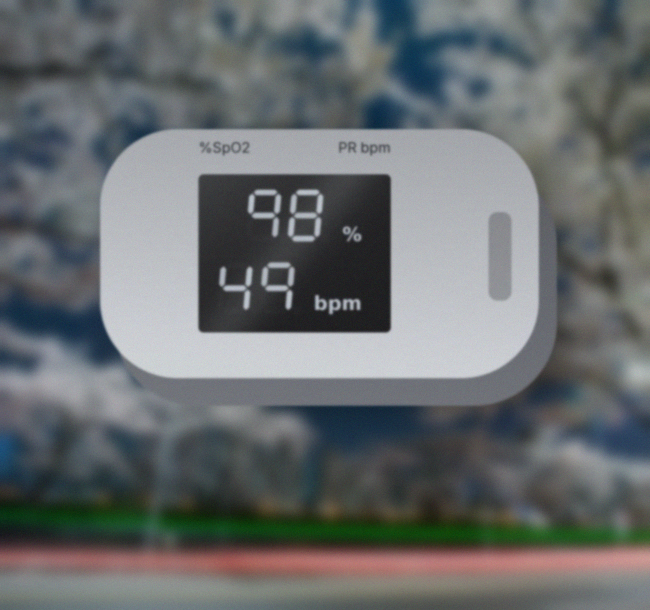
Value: 98,%
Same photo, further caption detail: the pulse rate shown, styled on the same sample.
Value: 49,bpm
